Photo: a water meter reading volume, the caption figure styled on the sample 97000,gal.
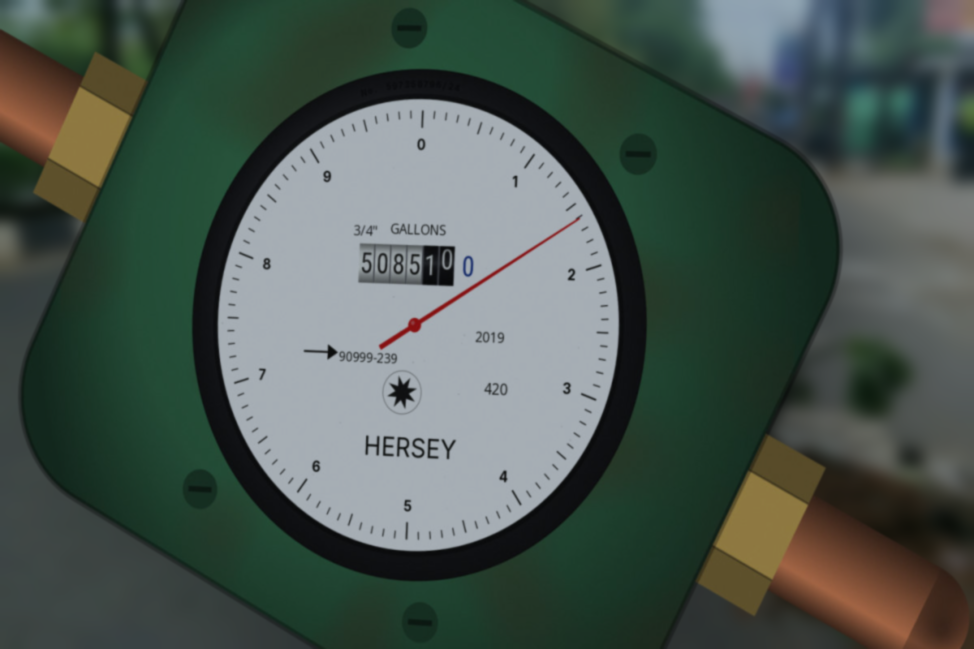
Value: 5085101.6,gal
